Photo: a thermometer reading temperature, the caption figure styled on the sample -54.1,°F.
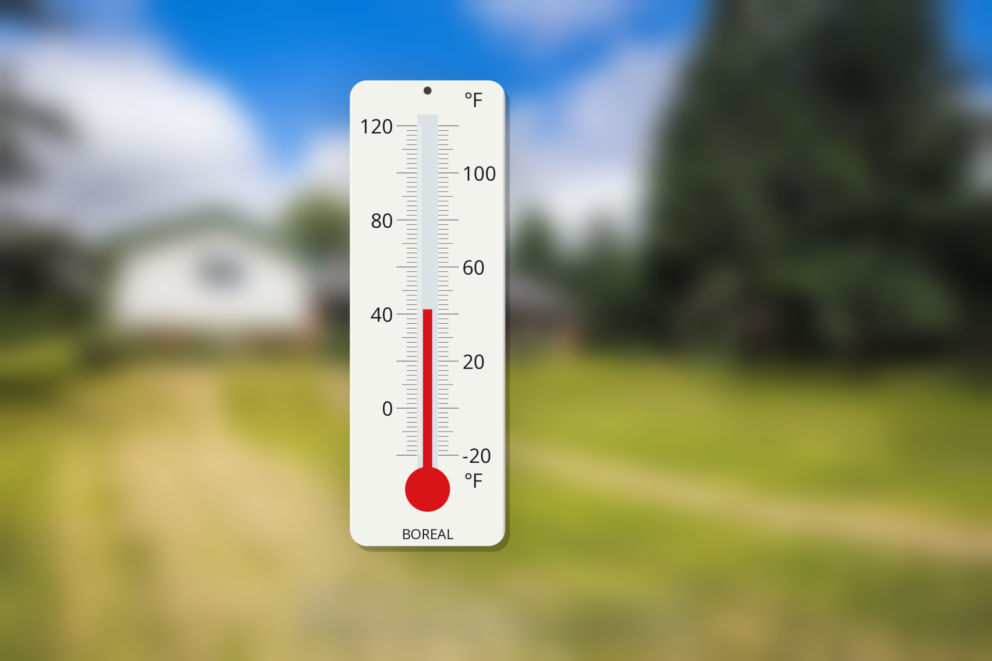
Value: 42,°F
